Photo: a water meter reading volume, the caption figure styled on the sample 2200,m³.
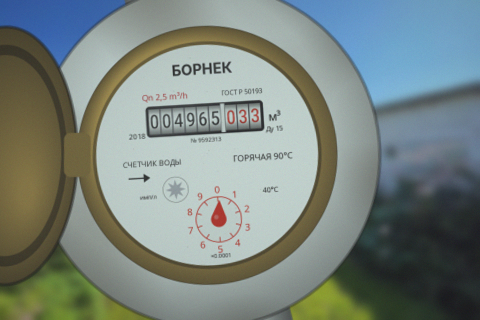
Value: 4965.0330,m³
